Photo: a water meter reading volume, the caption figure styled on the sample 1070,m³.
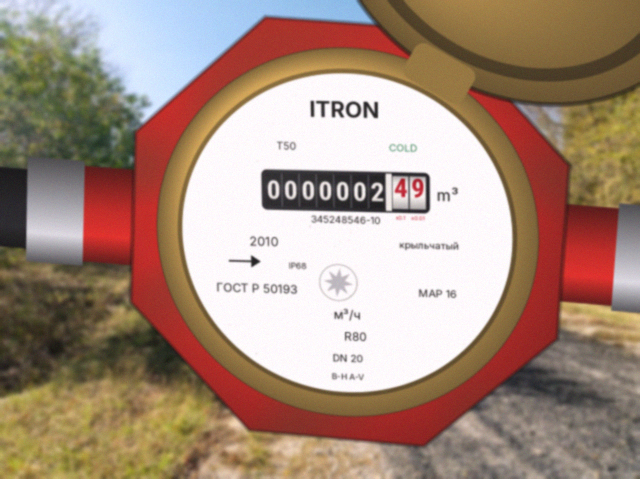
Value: 2.49,m³
